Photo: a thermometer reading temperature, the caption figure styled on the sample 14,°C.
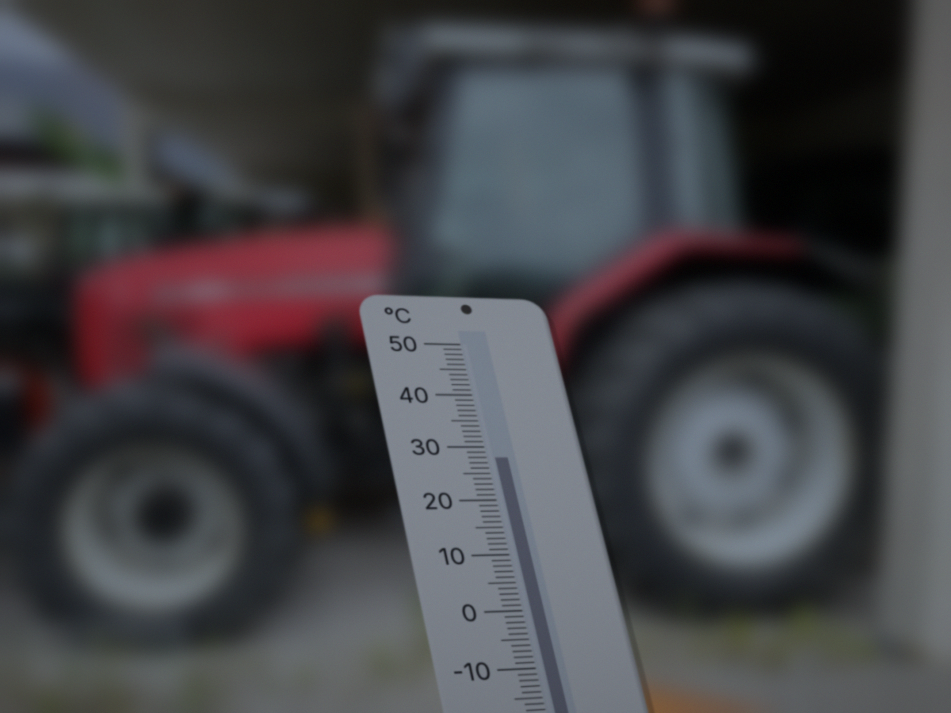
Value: 28,°C
